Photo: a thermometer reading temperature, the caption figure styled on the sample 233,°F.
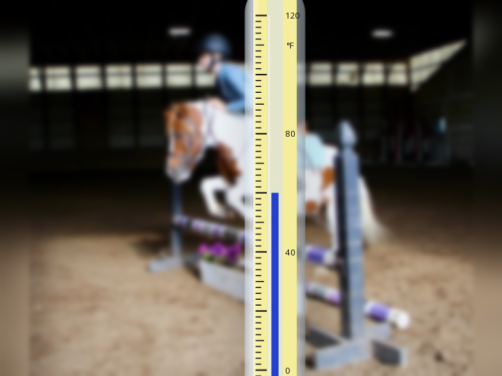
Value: 60,°F
